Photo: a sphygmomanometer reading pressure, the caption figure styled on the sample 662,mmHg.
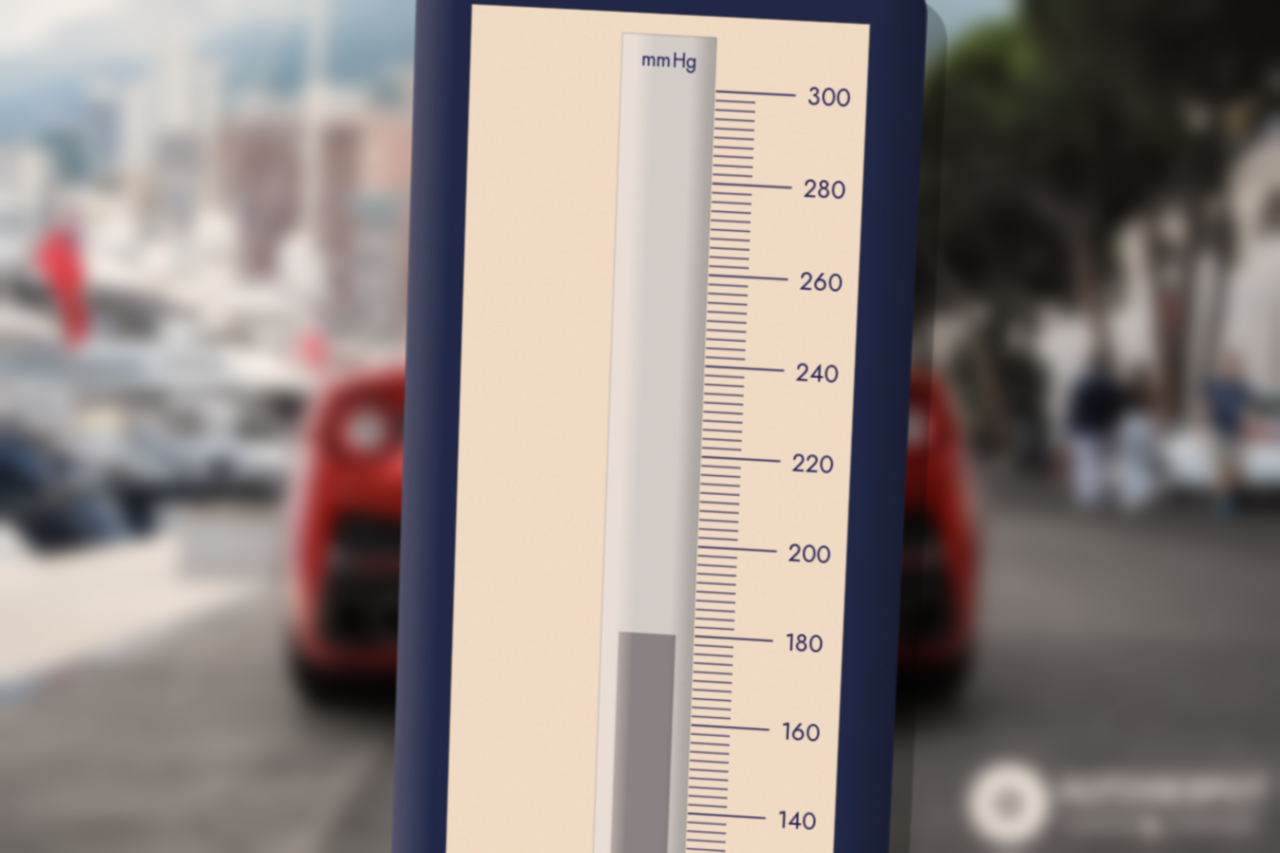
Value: 180,mmHg
